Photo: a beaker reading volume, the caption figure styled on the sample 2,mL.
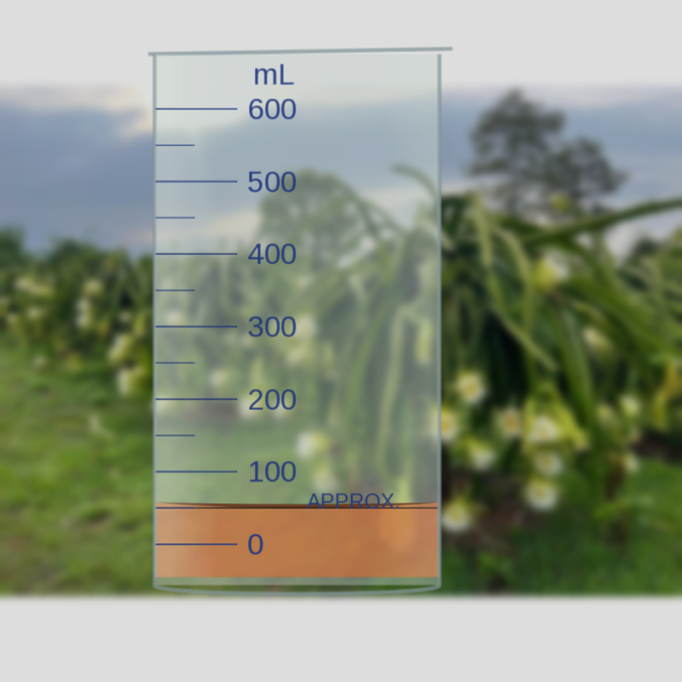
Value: 50,mL
